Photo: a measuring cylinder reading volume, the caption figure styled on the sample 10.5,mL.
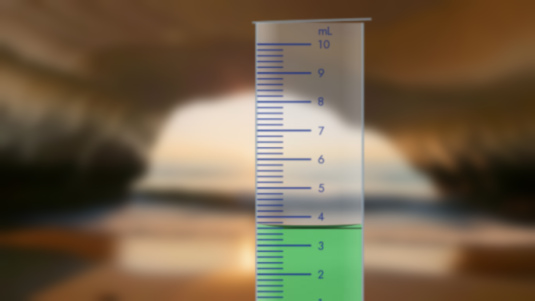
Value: 3.6,mL
